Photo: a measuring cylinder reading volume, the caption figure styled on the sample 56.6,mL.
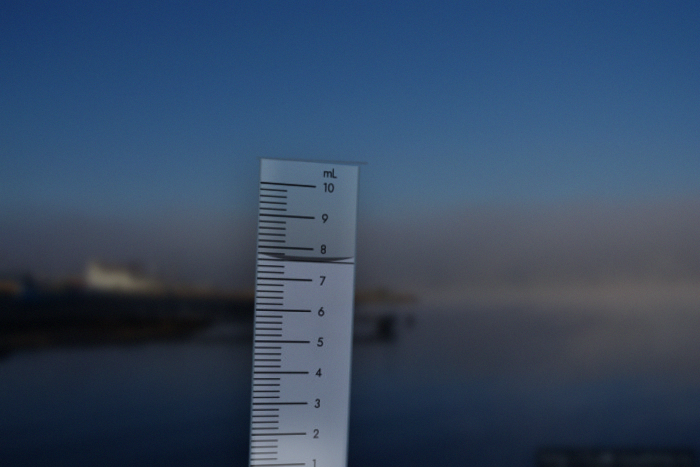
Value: 7.6,mL
